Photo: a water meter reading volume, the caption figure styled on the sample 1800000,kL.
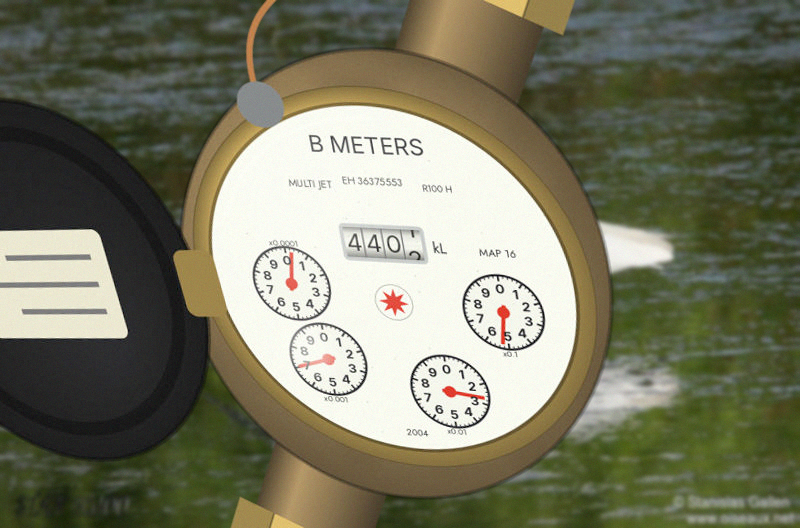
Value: 4401.5270,kL
